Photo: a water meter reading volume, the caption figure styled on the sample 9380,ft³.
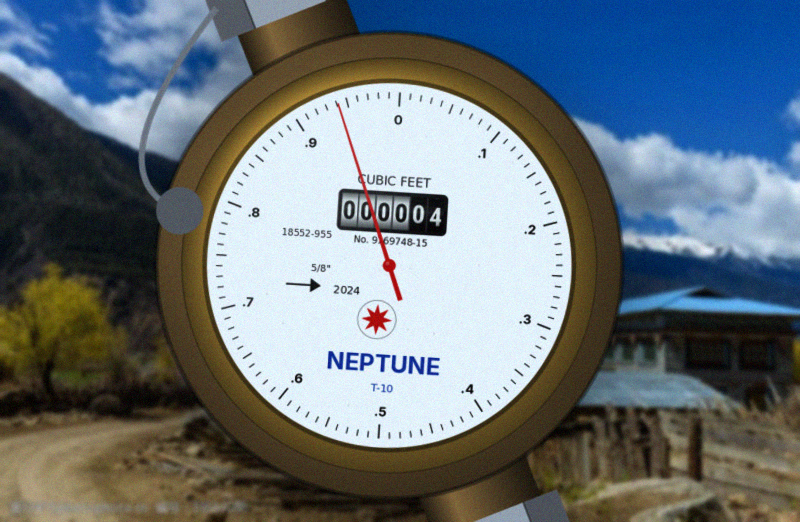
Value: 3.94,ft³
